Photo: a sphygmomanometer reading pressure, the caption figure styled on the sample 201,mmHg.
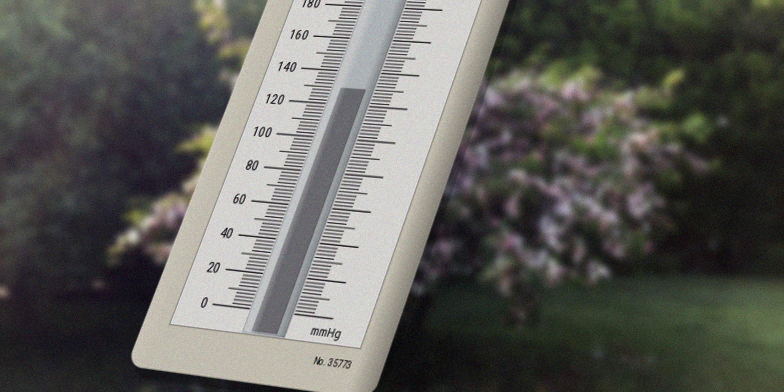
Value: 130,mmHg
